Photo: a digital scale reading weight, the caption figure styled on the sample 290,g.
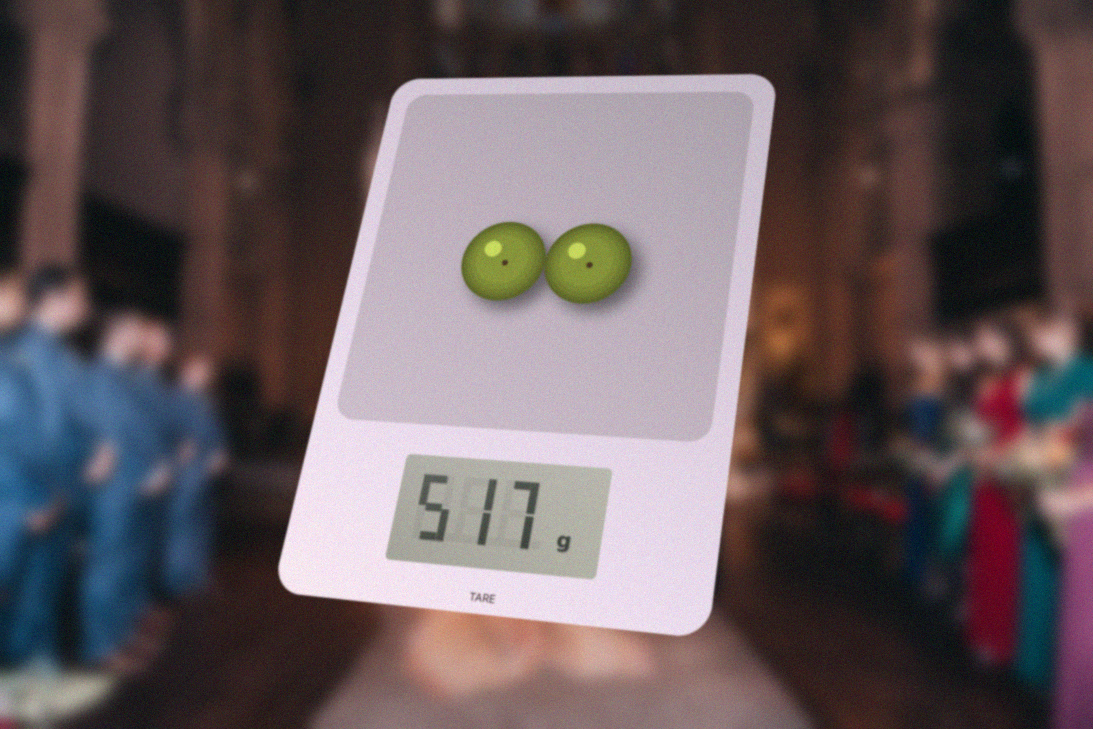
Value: 517,g
